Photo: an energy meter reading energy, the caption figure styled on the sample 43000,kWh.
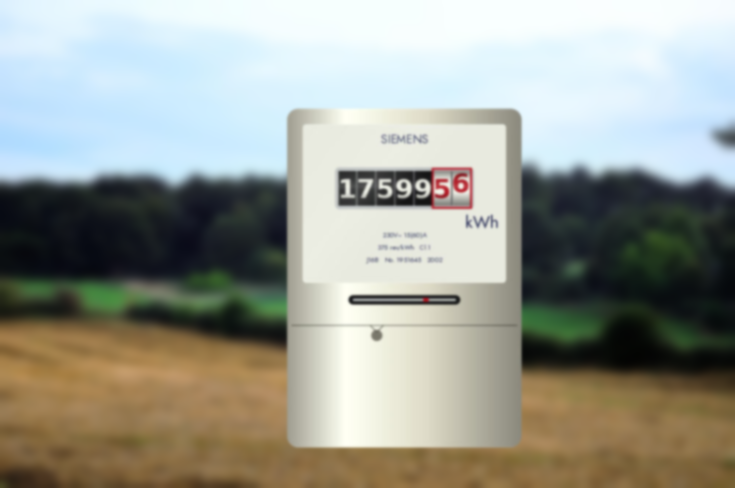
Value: 17599.56,kWh
